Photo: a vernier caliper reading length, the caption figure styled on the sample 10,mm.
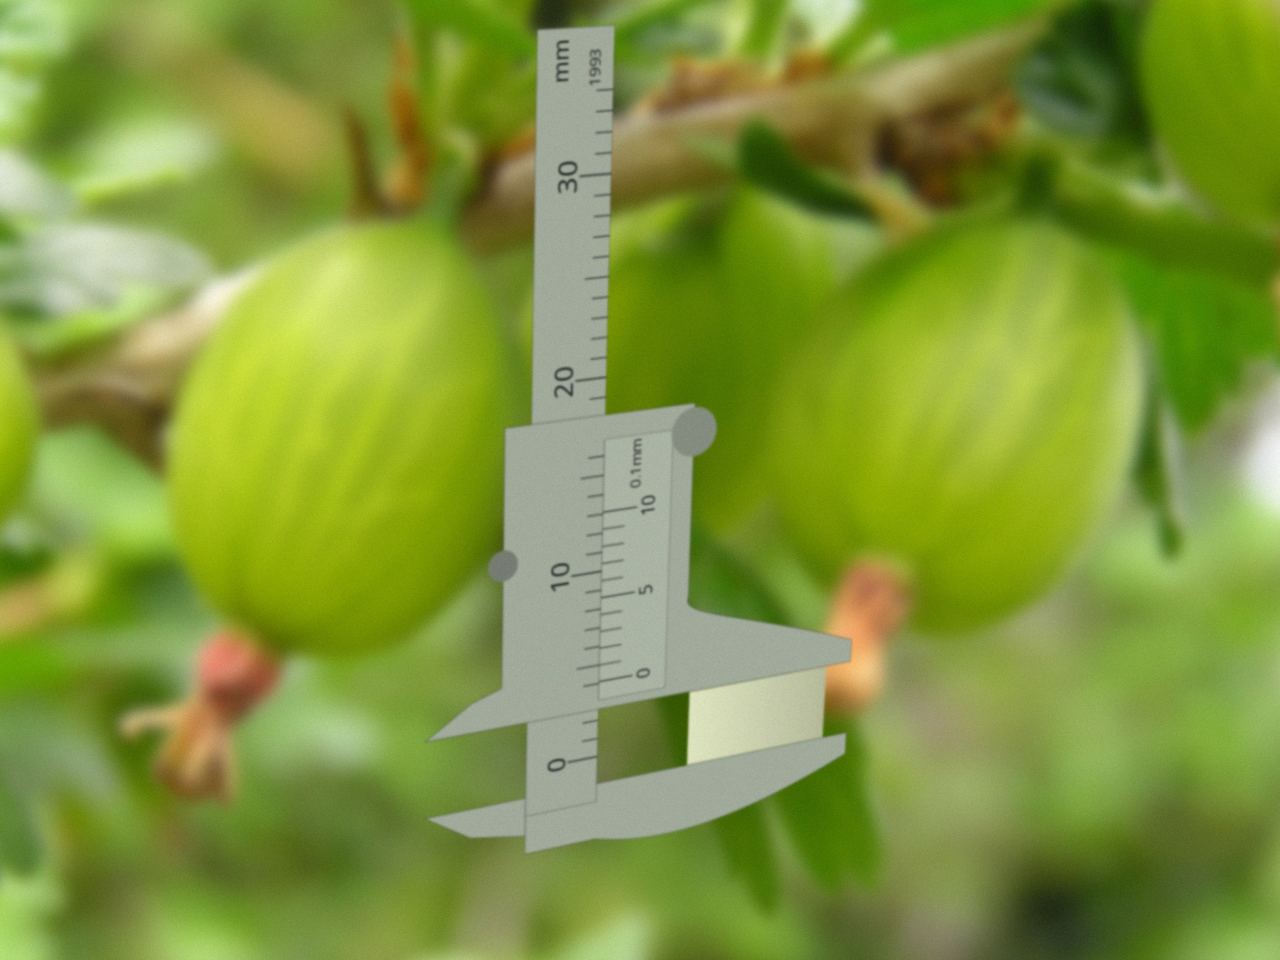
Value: 4.1,mm
